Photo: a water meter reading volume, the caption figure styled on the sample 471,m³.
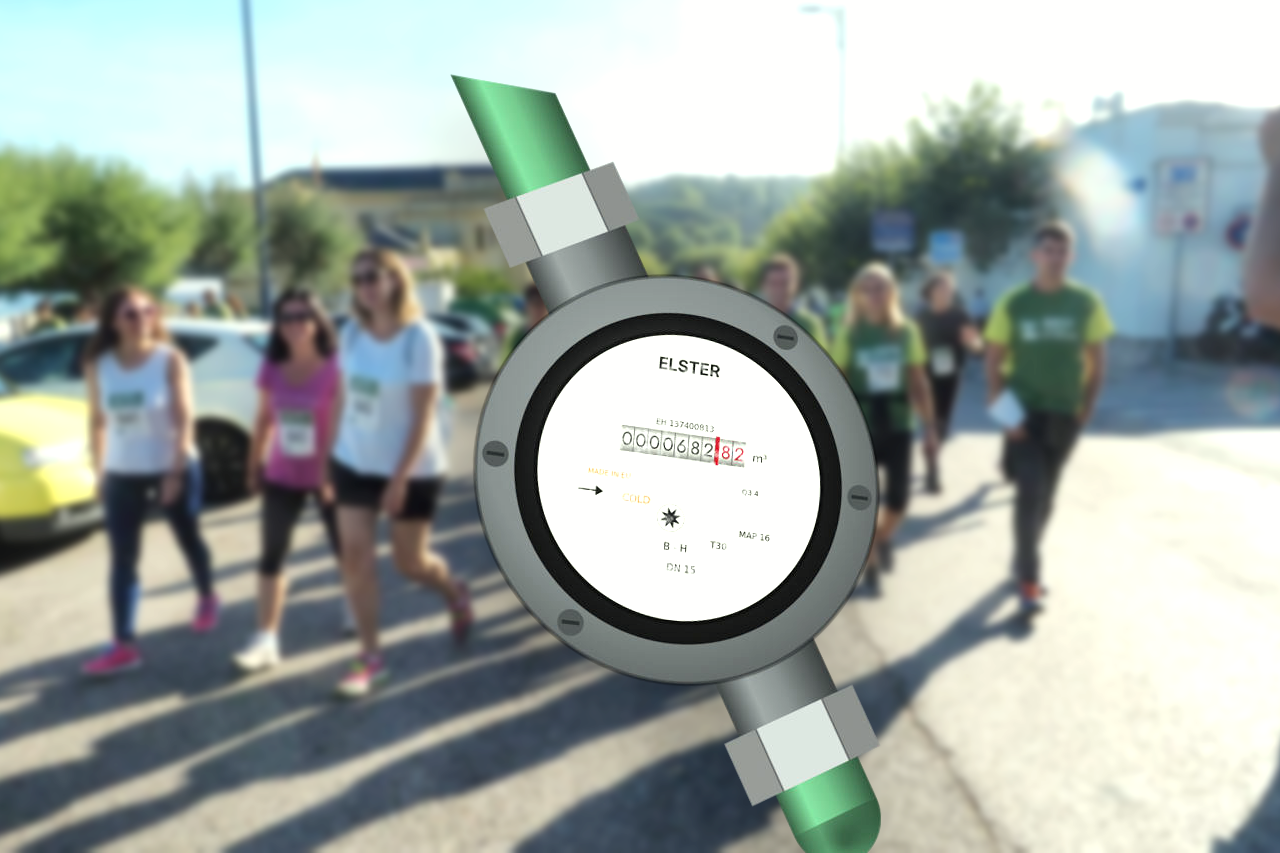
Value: 682.82,m³
